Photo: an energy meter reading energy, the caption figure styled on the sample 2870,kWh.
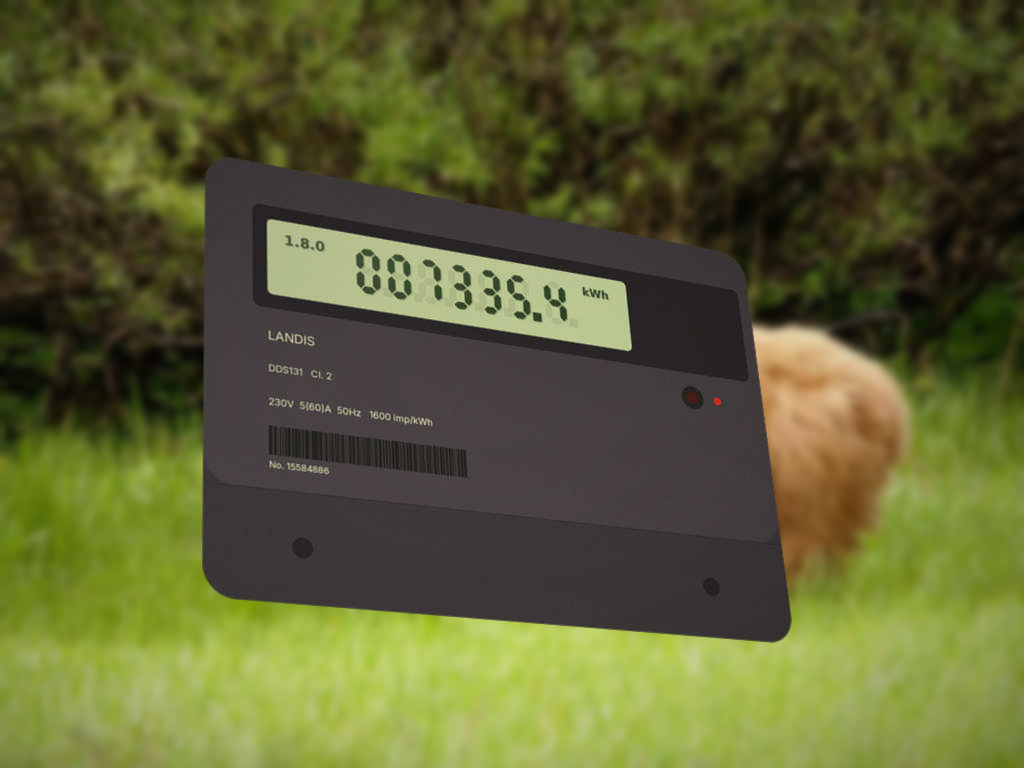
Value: 7335.4,kWh
